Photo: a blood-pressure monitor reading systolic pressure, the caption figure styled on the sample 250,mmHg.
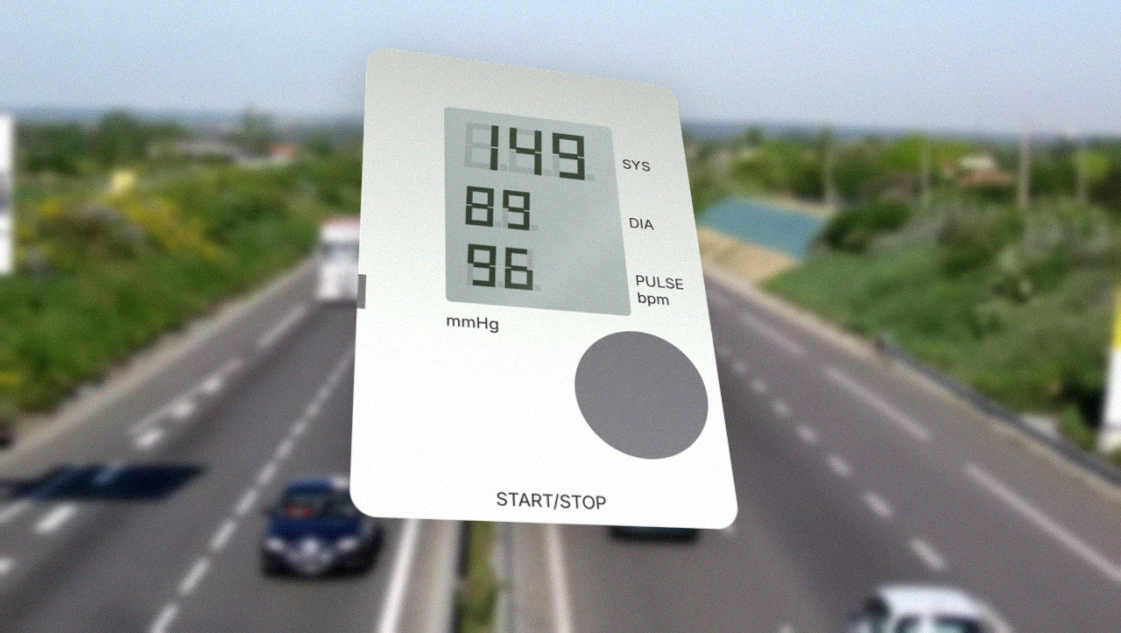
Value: 149,mmHg
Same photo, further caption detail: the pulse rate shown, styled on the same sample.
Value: 96,bpm
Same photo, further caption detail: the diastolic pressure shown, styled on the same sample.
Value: 89,mmHg
